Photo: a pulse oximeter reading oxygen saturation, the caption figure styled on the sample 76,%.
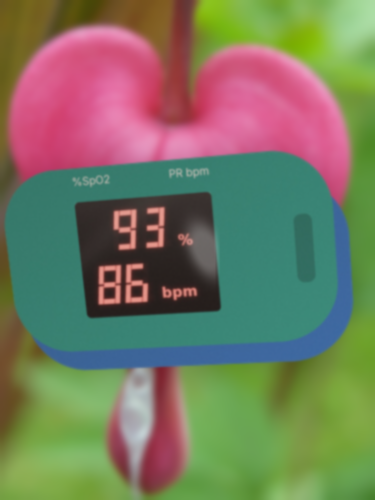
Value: 93,%
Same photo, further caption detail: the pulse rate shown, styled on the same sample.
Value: 86,bpm
